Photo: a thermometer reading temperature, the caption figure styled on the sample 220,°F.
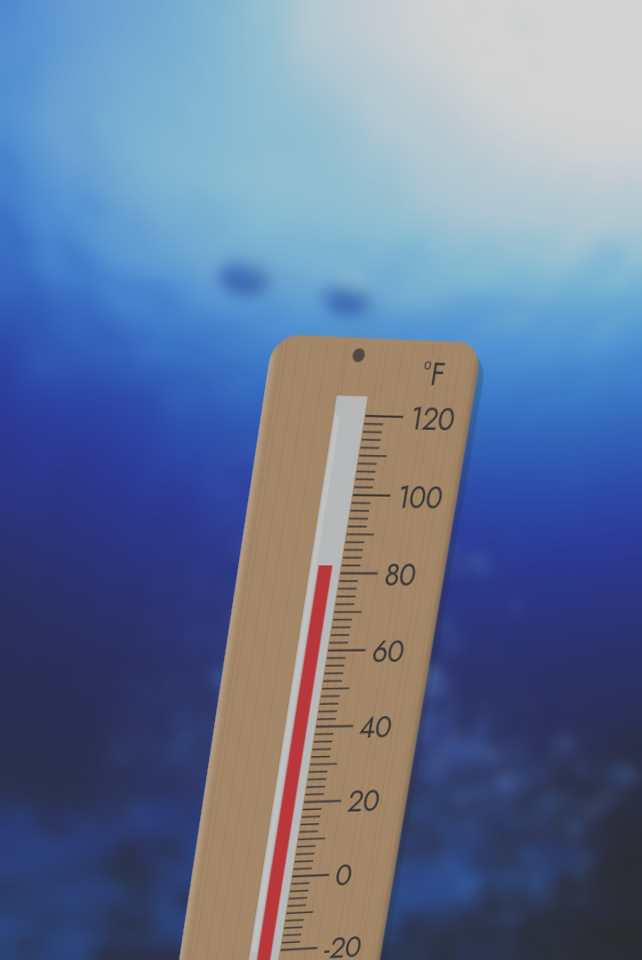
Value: 82,°F
